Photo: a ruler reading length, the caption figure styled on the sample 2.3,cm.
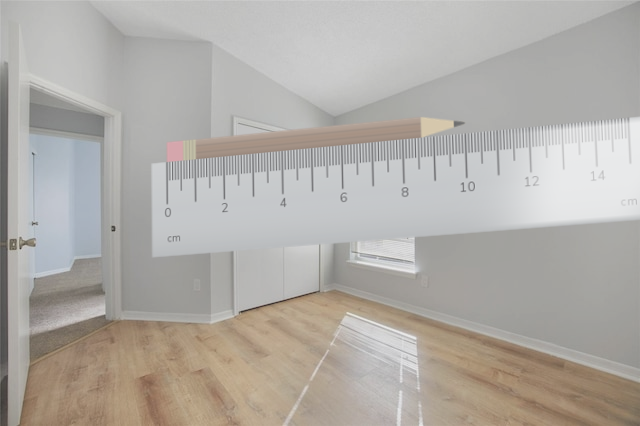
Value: 10,cm
